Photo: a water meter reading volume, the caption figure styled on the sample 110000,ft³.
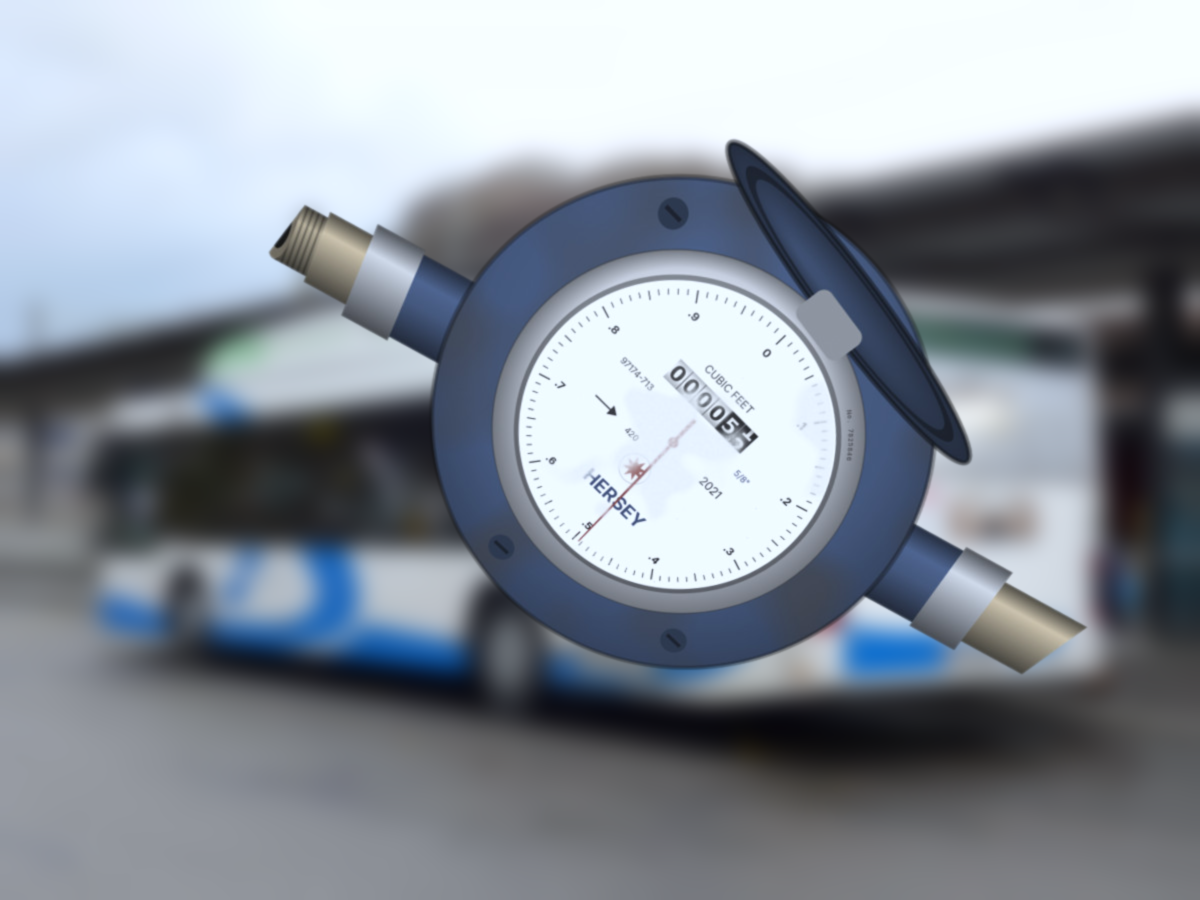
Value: 51.49,ft³
